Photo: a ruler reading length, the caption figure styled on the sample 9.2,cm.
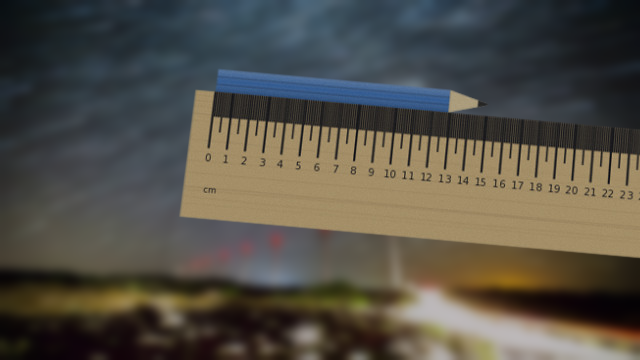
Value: 15,cm
